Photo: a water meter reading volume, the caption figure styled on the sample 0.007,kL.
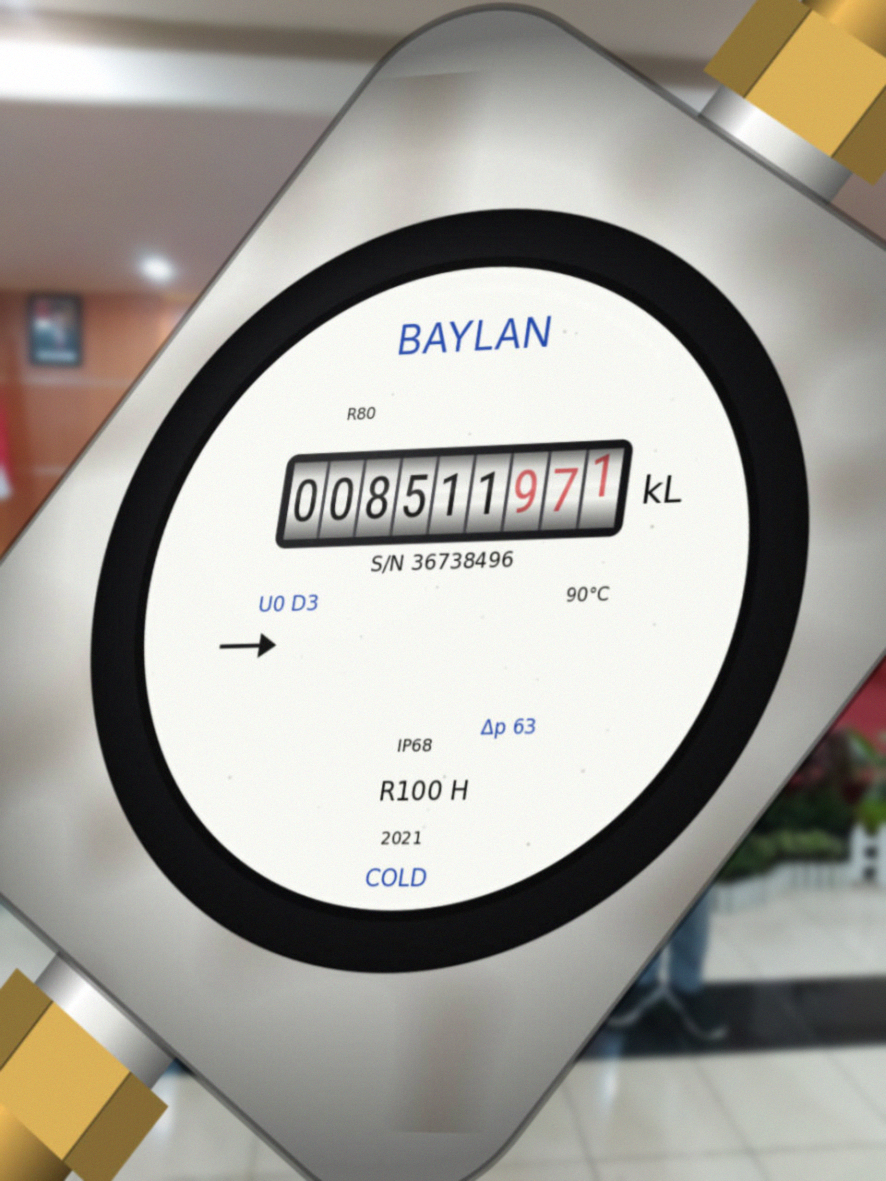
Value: 8511.971,kL
